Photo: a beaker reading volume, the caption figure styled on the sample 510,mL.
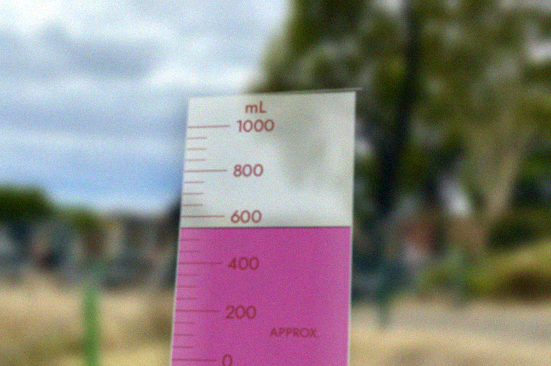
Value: 550,mL
